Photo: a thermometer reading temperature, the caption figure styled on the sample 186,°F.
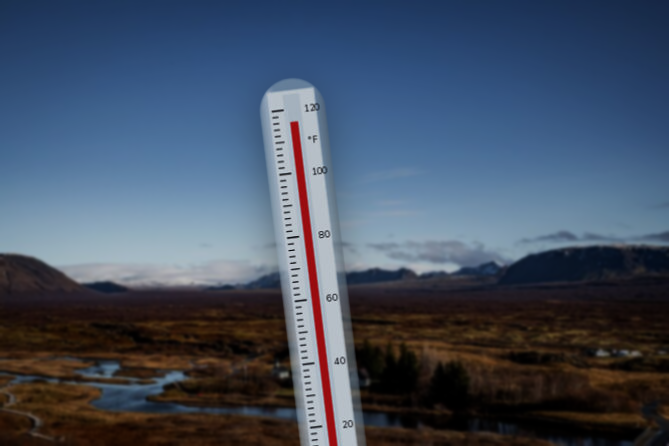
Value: 116,°F
